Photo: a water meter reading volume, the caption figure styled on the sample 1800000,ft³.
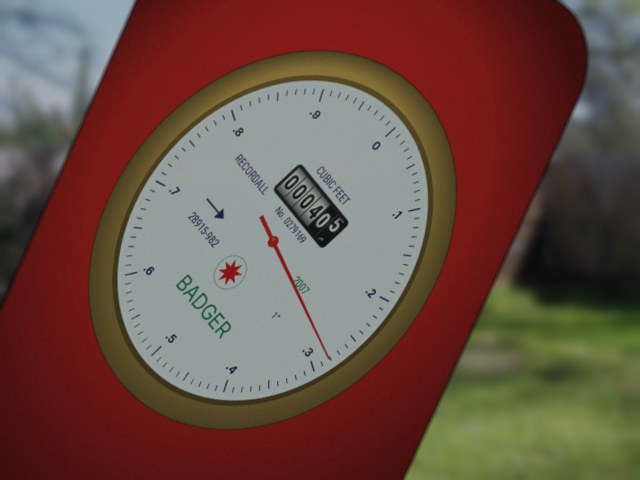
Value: 405.28,ft³
